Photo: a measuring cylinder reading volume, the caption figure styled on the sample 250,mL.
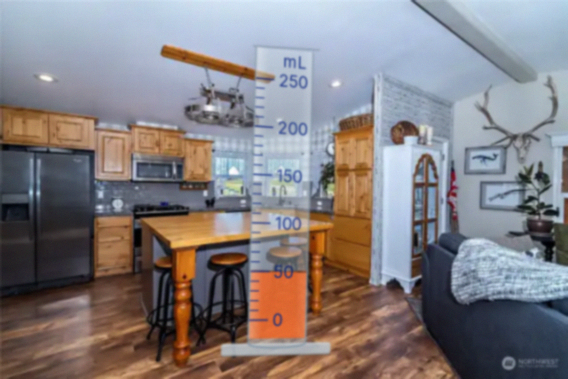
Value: 50,mL
